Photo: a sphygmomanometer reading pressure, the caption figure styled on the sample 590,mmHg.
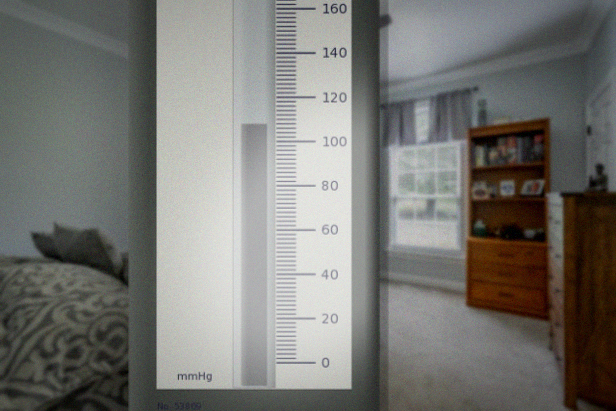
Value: 108,mmHg
